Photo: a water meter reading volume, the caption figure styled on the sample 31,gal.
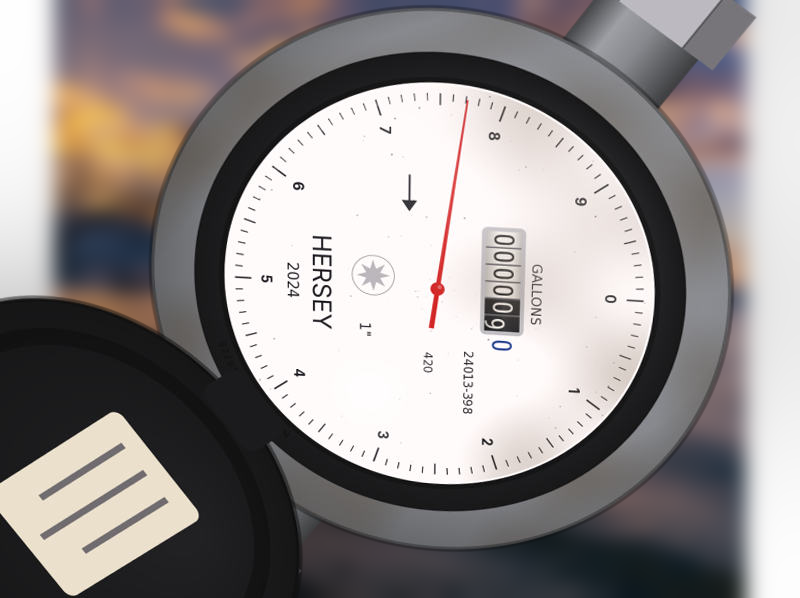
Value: 87.7,gal
